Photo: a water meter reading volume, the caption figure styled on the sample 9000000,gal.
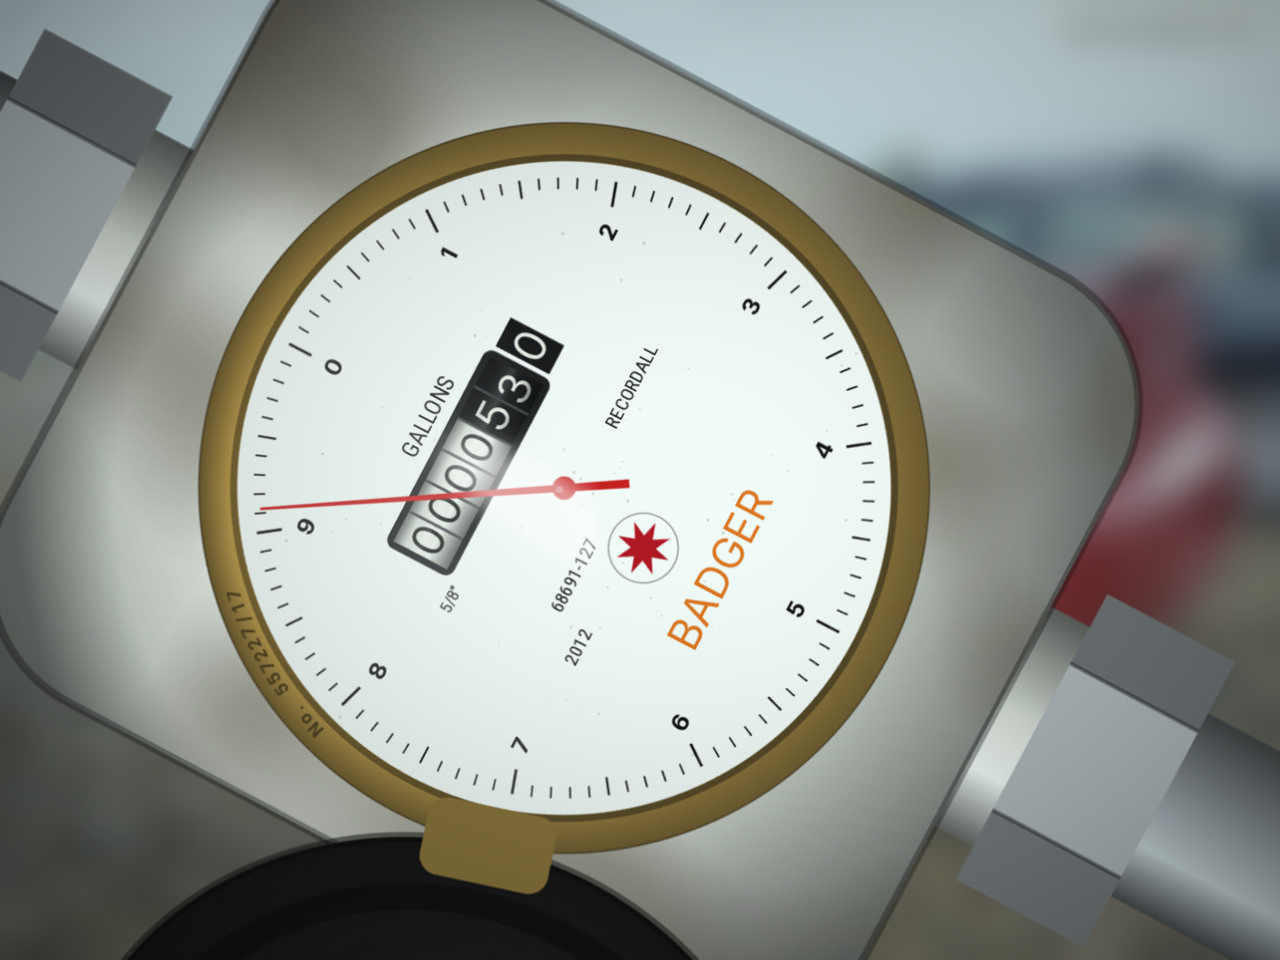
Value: 529.1,gal
